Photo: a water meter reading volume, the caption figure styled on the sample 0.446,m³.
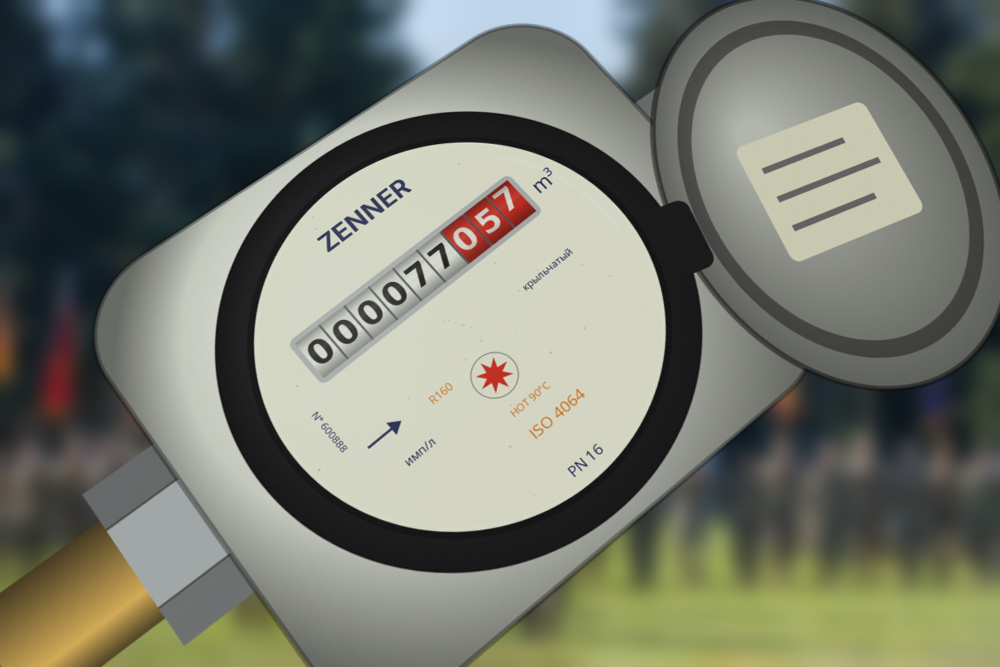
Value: 77.057,m³
